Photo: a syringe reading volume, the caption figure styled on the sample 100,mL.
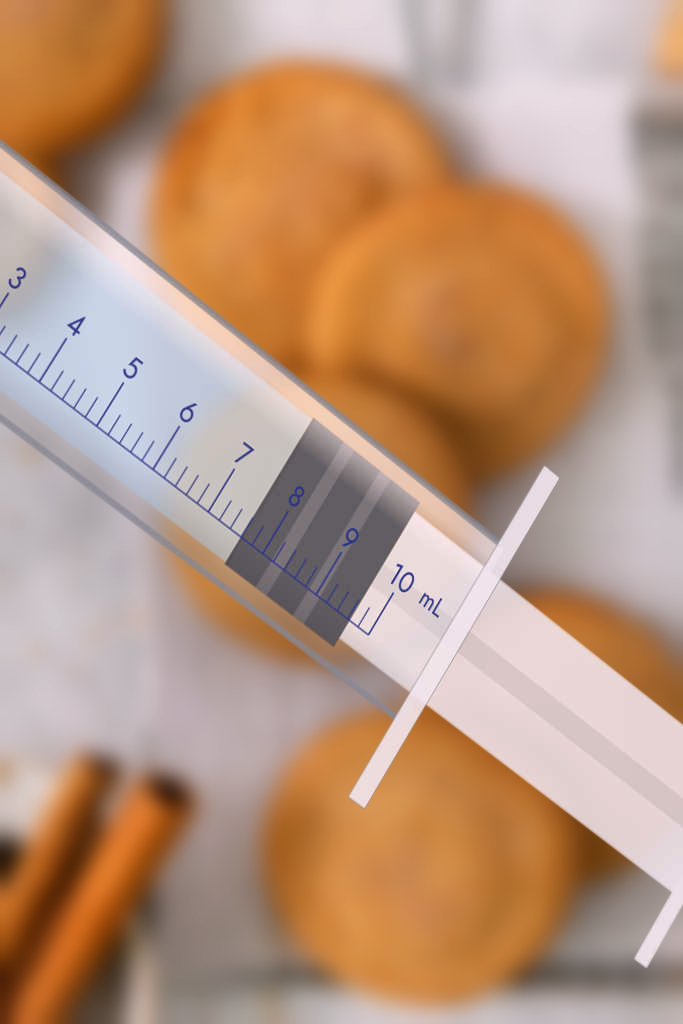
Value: 7.6,mL
